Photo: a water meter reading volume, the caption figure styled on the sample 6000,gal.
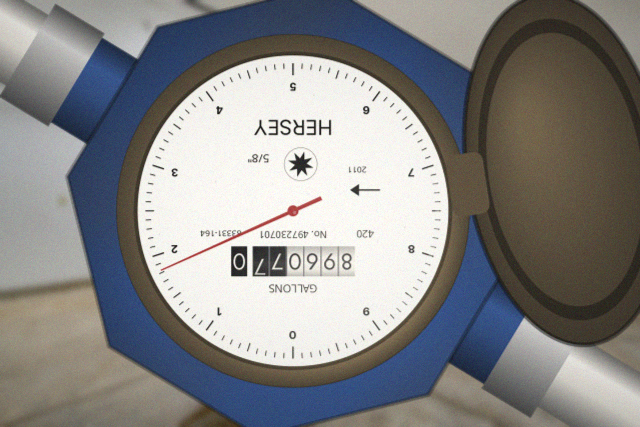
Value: 8960771.8,gal
